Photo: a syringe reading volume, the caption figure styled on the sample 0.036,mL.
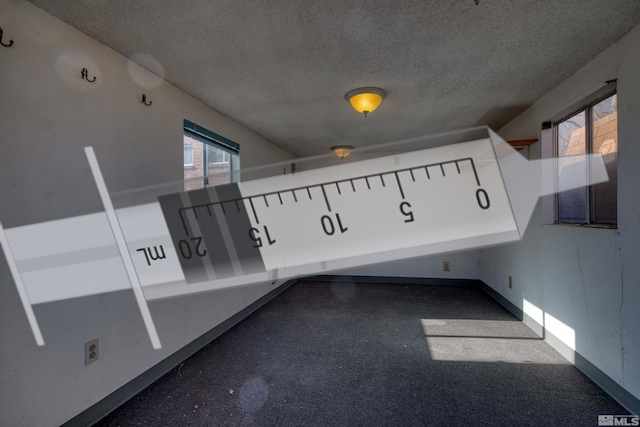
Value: 15.5,mL
